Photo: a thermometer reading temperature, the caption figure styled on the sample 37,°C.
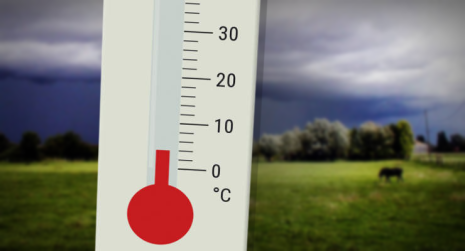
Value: 4,°C
